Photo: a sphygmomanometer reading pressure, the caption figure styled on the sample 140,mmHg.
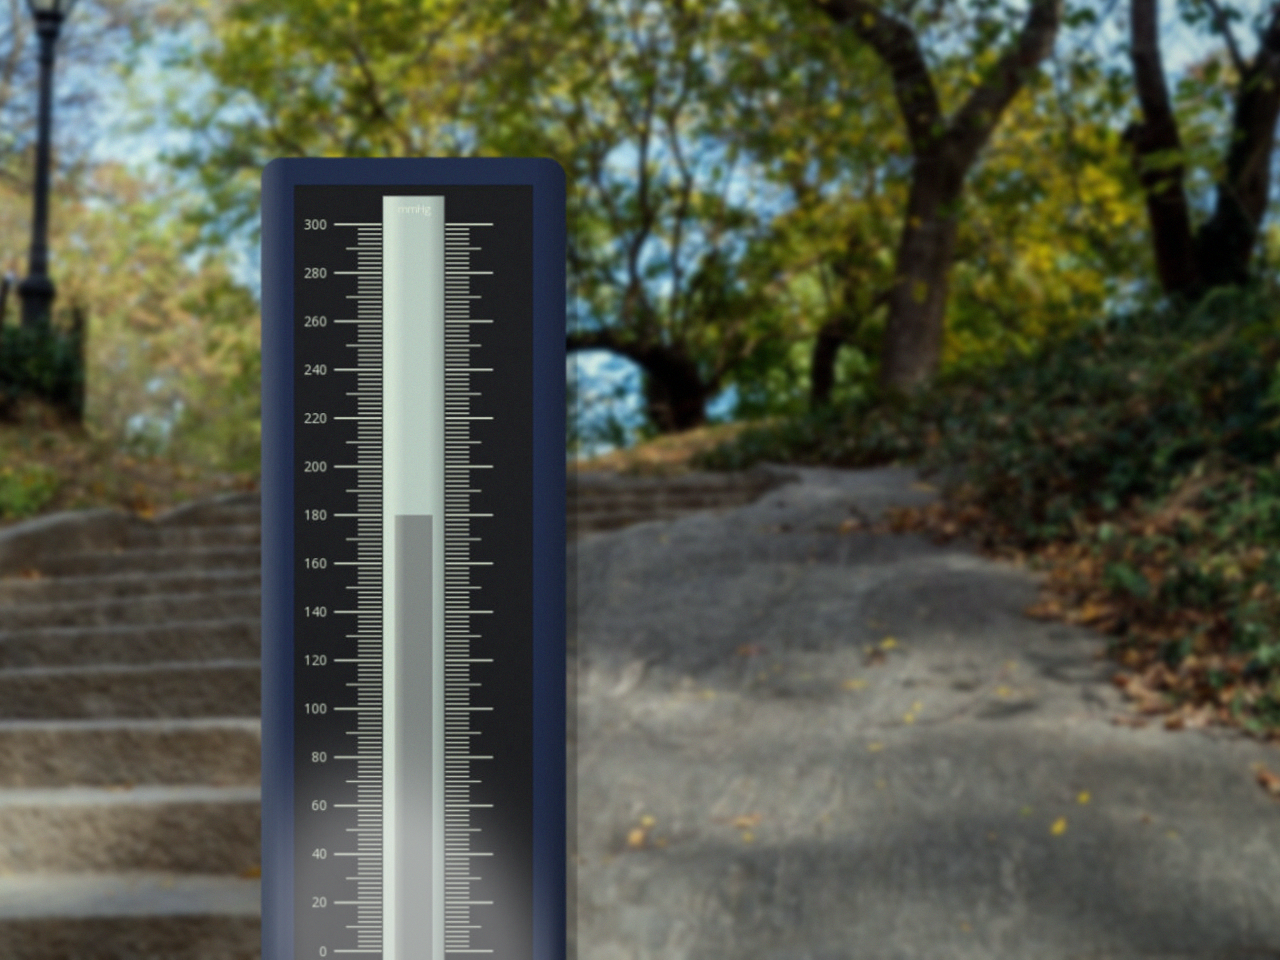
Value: 180,mmHg
